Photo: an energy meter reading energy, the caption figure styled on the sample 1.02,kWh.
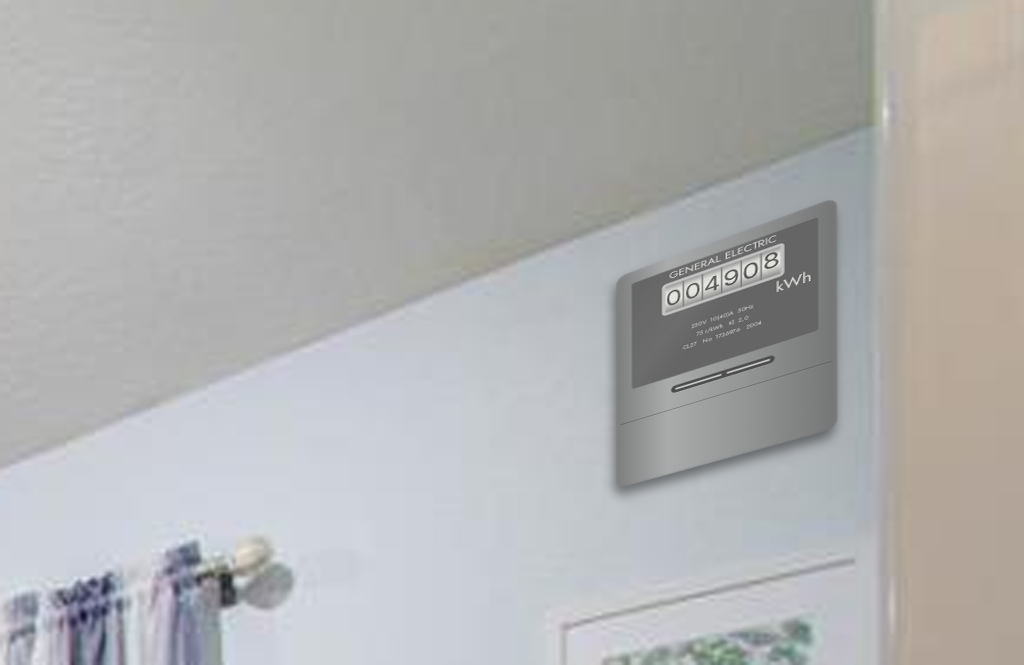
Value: 4908,kWh
